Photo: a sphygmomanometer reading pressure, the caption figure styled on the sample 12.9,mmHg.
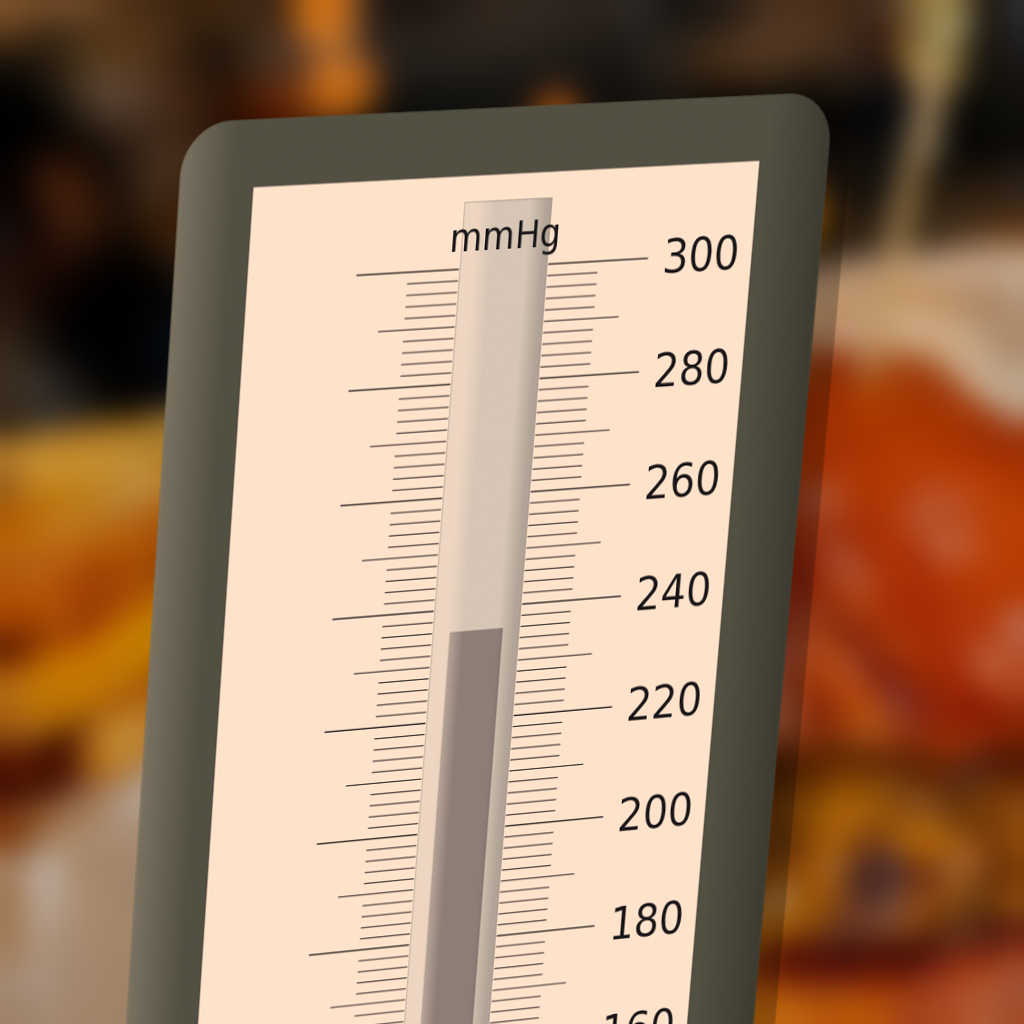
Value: 236,mmHg
